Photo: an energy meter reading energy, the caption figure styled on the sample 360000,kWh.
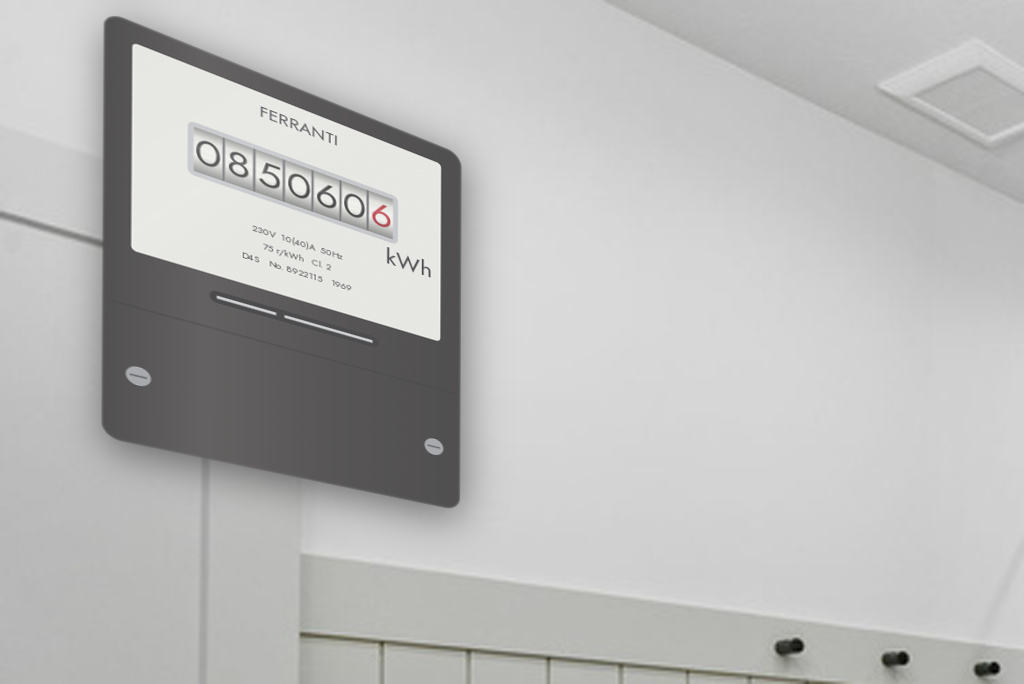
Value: 85060.6,kWh
